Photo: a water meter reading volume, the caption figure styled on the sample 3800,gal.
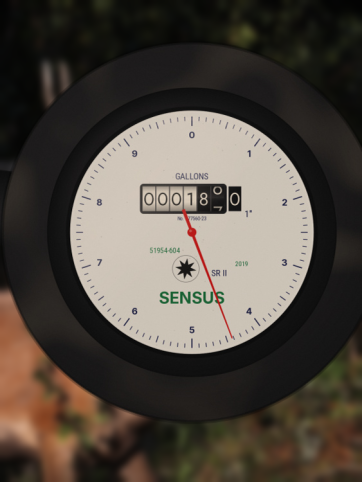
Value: 1864.4,gal
